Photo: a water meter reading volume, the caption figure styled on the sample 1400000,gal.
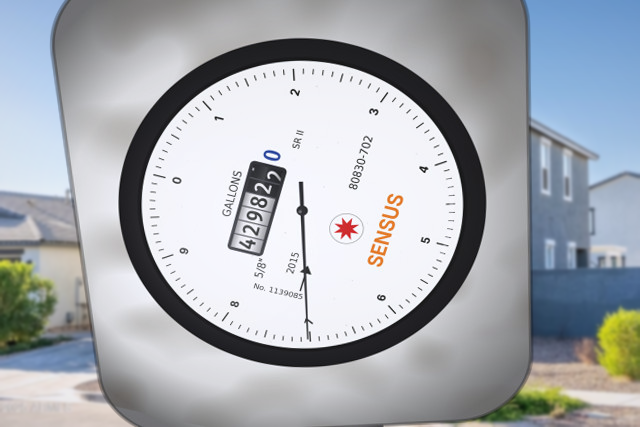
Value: 4298217.0,gal
